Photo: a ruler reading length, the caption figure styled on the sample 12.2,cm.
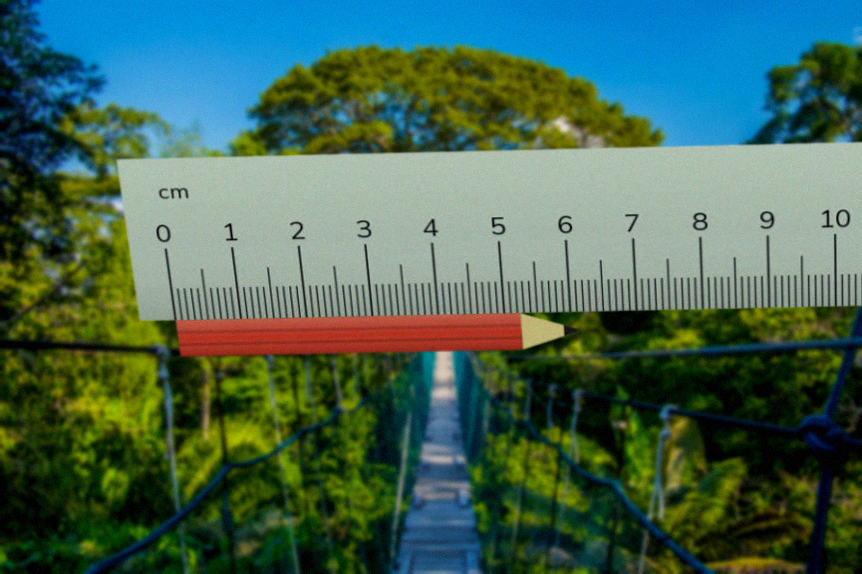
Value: 6.1,cm
